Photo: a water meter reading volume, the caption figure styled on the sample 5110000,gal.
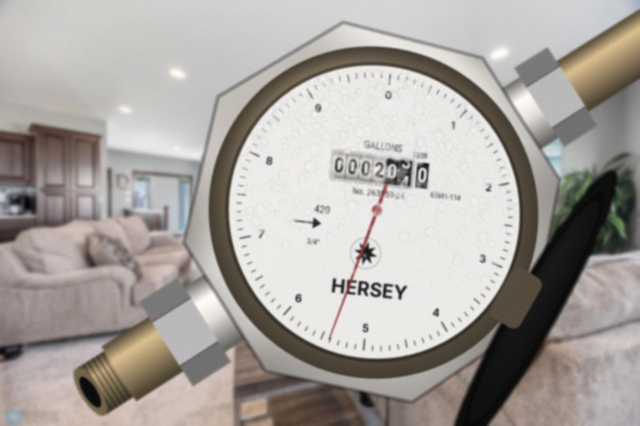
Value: 2035.4,gal
